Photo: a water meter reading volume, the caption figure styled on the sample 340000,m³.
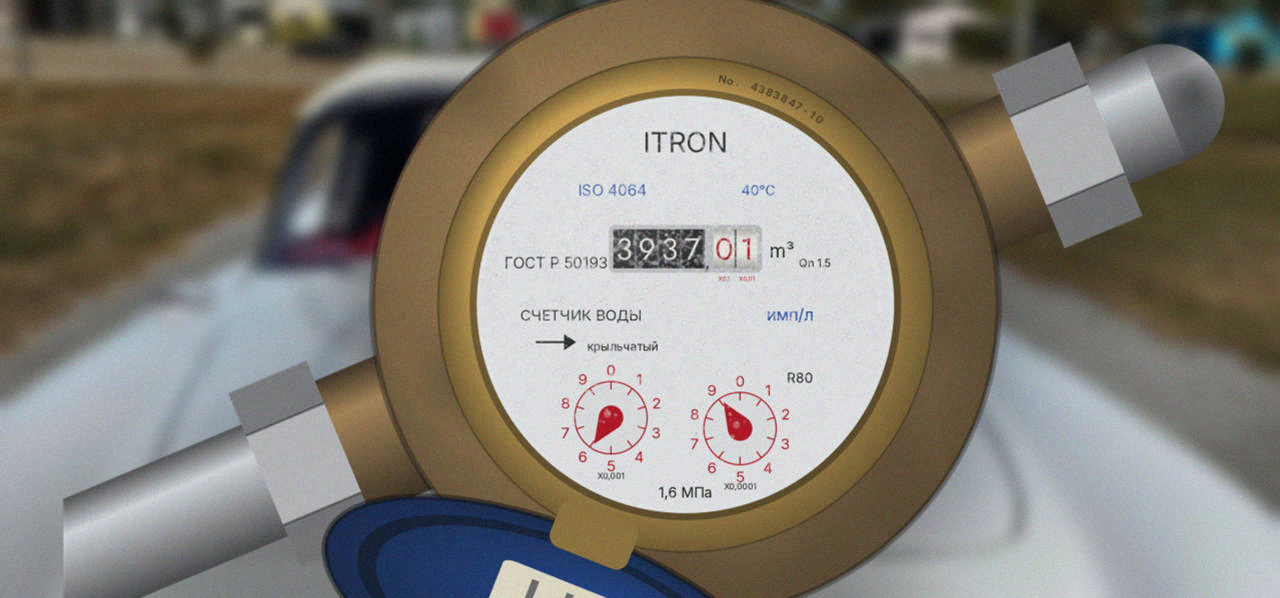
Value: 3937.0159,m³
